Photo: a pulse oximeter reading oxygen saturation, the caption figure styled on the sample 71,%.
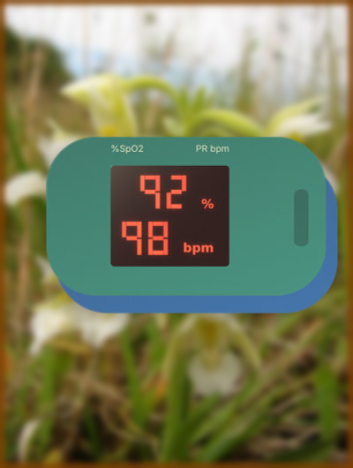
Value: 92,%
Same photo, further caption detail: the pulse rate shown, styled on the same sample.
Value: 98,bpm
